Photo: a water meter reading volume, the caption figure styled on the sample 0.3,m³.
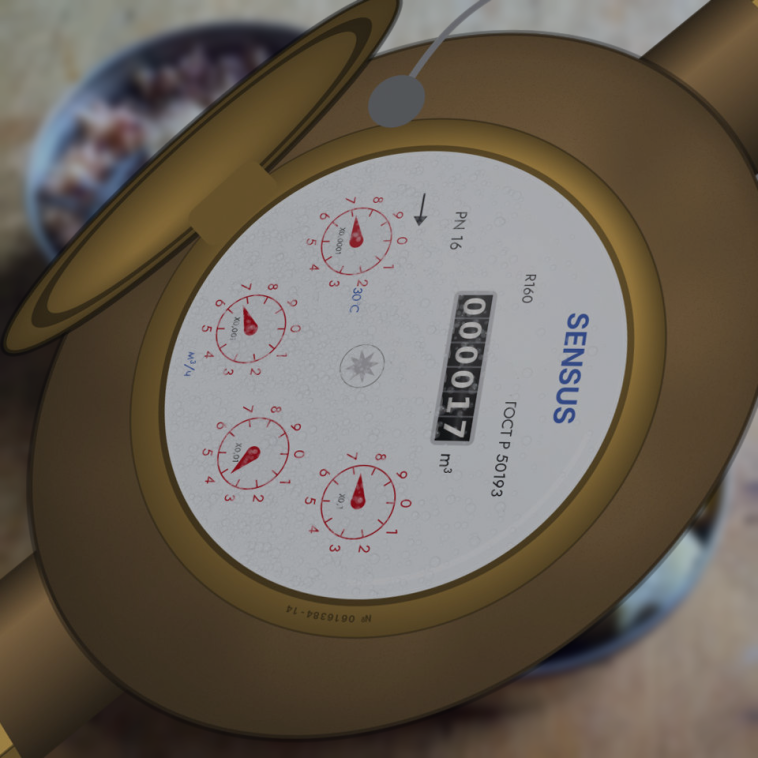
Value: 17.7367,m³
